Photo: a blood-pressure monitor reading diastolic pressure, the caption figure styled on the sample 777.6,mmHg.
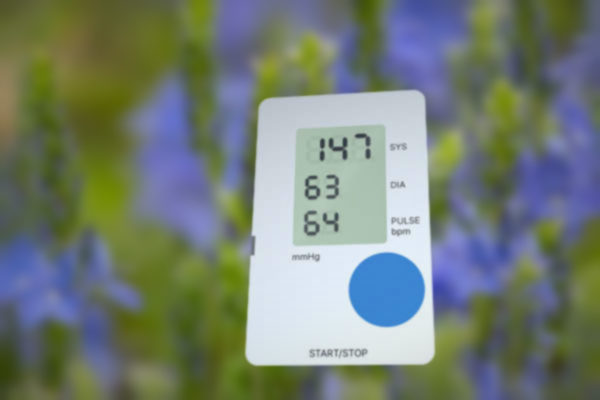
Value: 63,mmHg
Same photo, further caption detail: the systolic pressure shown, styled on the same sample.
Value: 147,mmHg
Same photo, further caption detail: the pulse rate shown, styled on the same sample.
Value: 64,bpm
